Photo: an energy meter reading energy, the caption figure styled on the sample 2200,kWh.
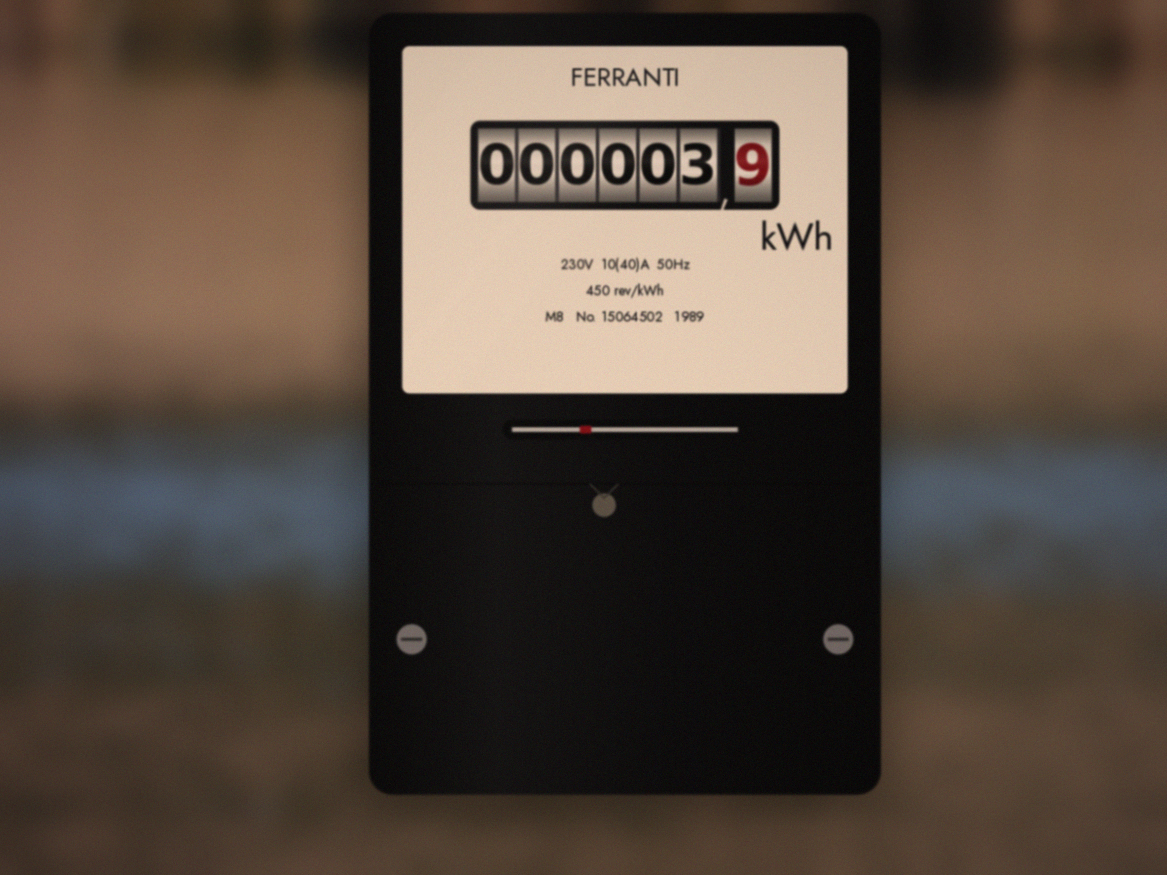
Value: 3.9,kWh
